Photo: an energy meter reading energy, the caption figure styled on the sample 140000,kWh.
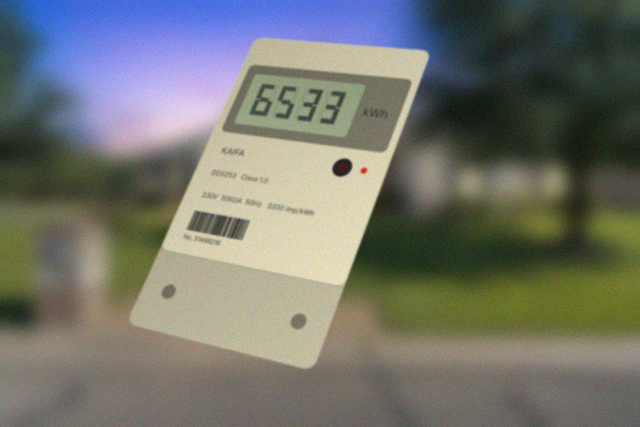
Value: 6533,kWh
